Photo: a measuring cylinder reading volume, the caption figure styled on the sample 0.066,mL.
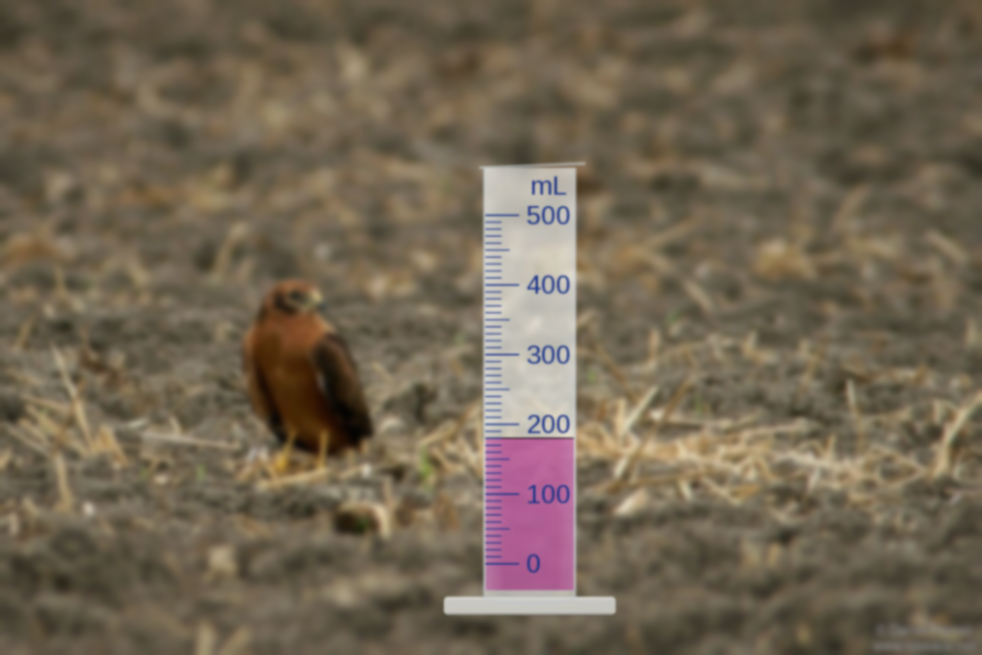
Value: 180,mL
